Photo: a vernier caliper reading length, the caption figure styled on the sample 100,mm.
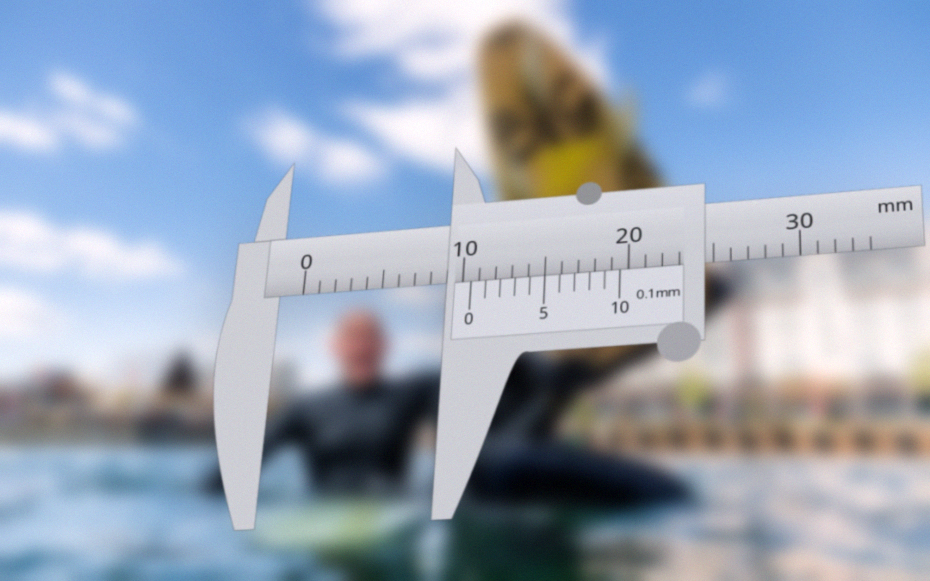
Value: 10.5,mm
